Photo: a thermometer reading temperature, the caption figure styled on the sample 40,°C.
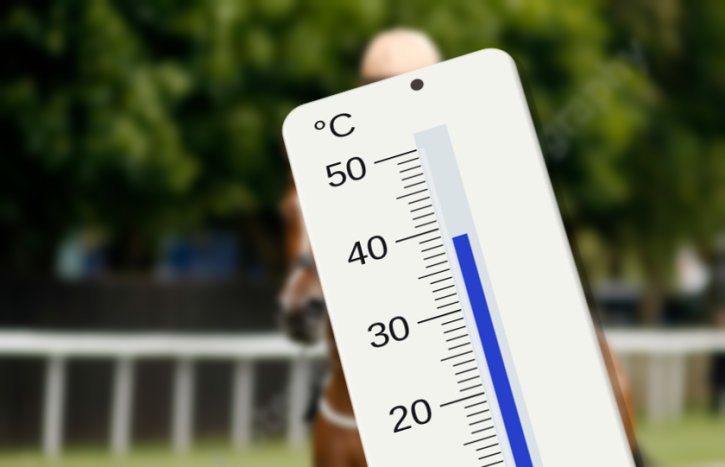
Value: 38.5,°C
